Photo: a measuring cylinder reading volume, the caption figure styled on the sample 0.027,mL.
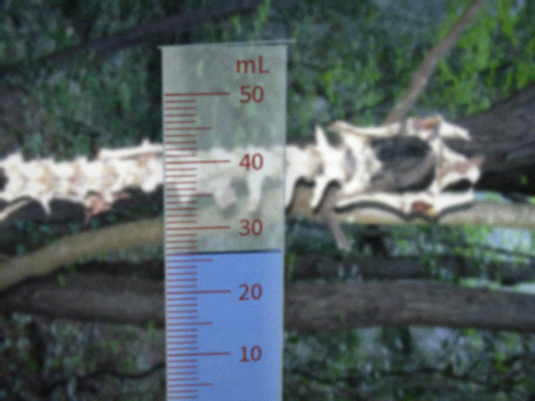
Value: 26,mL
